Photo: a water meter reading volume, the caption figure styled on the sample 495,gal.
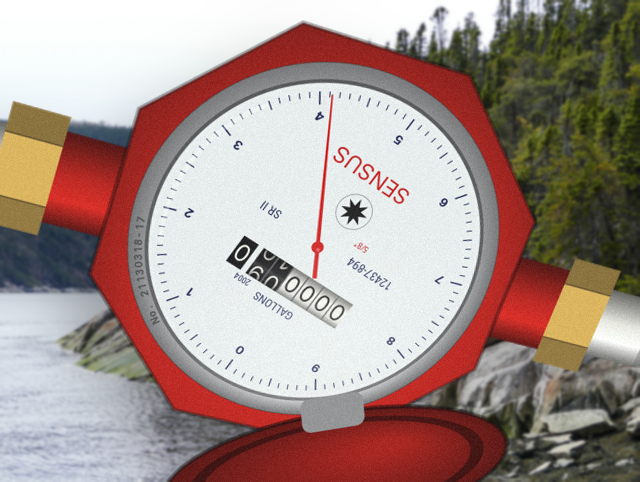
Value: 94.1,gal
